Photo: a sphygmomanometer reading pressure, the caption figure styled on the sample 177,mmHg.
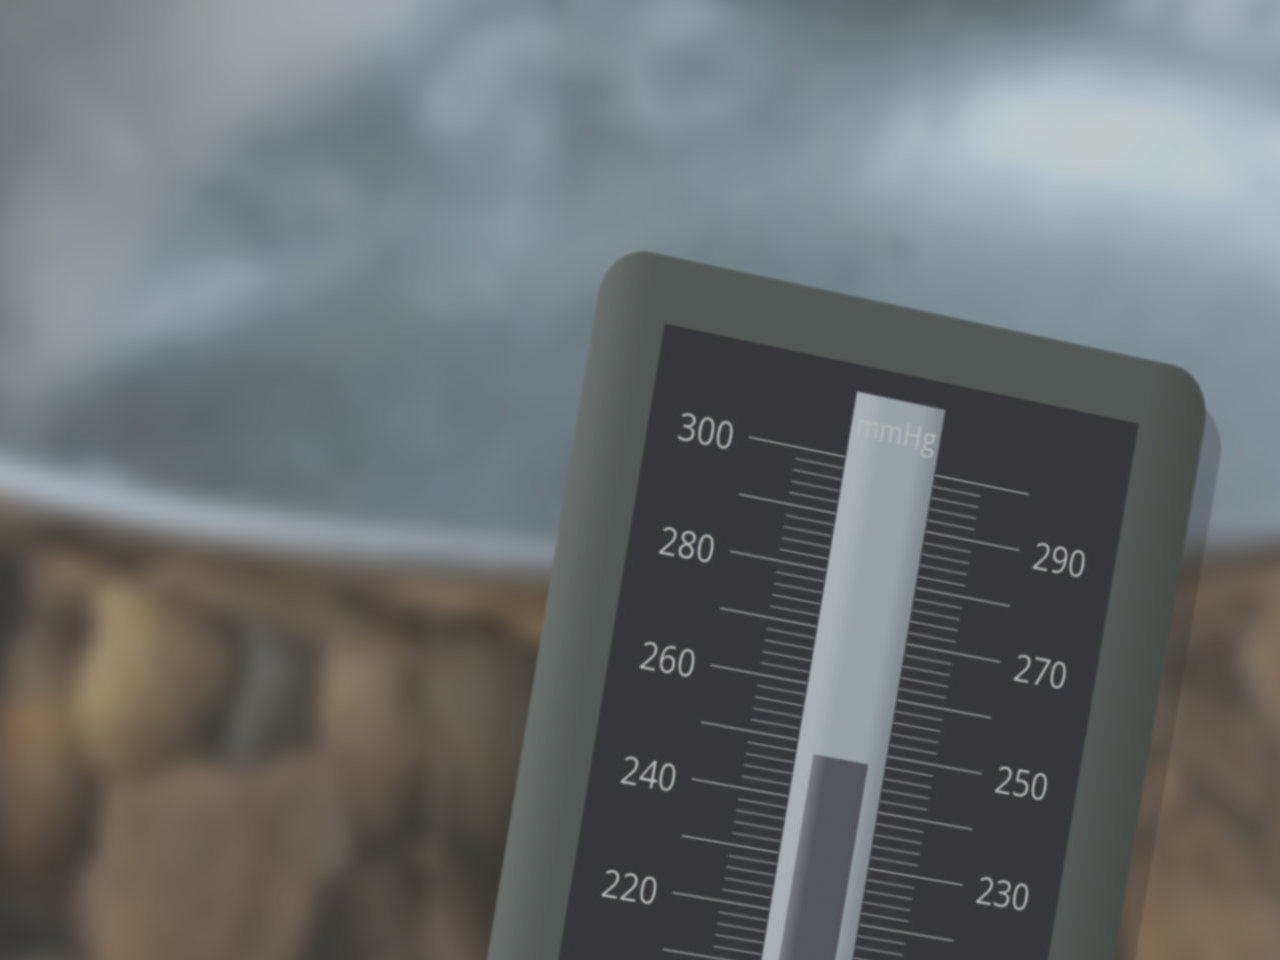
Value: 248,mmHg
